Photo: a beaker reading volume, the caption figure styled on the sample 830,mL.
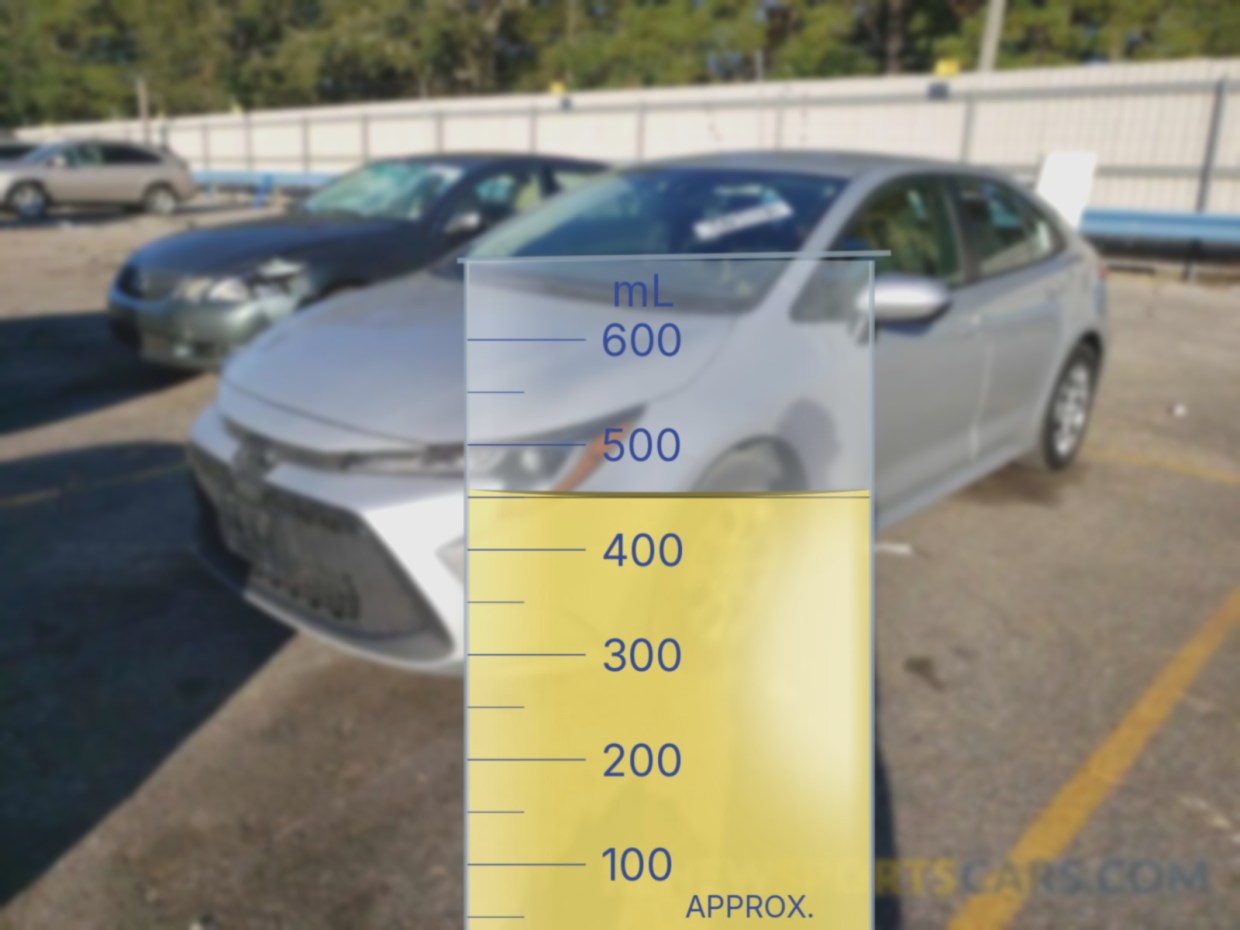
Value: 450,mL
